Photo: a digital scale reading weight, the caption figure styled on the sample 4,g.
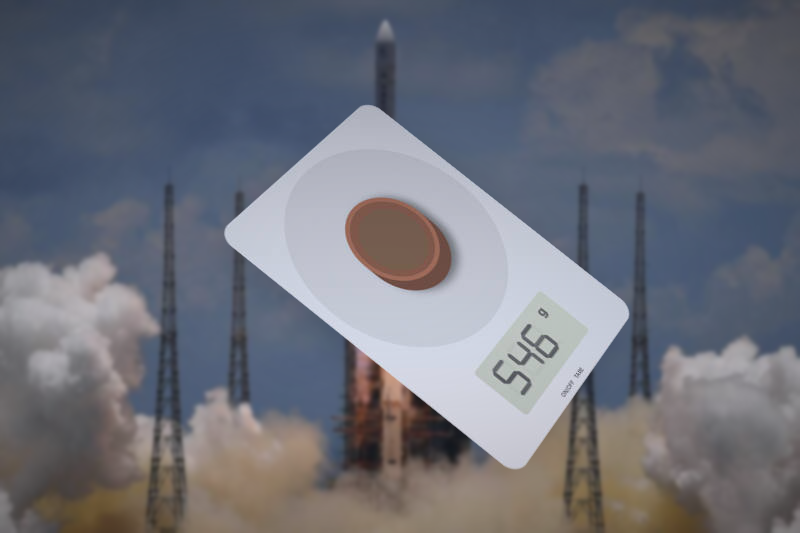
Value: 546,g
